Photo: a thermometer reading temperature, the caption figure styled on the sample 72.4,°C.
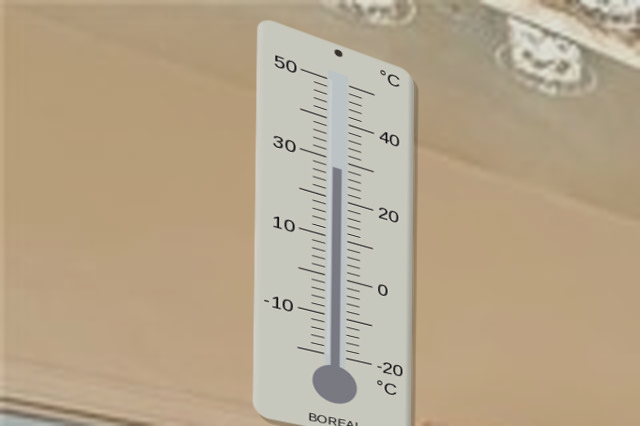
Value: 28,°C
